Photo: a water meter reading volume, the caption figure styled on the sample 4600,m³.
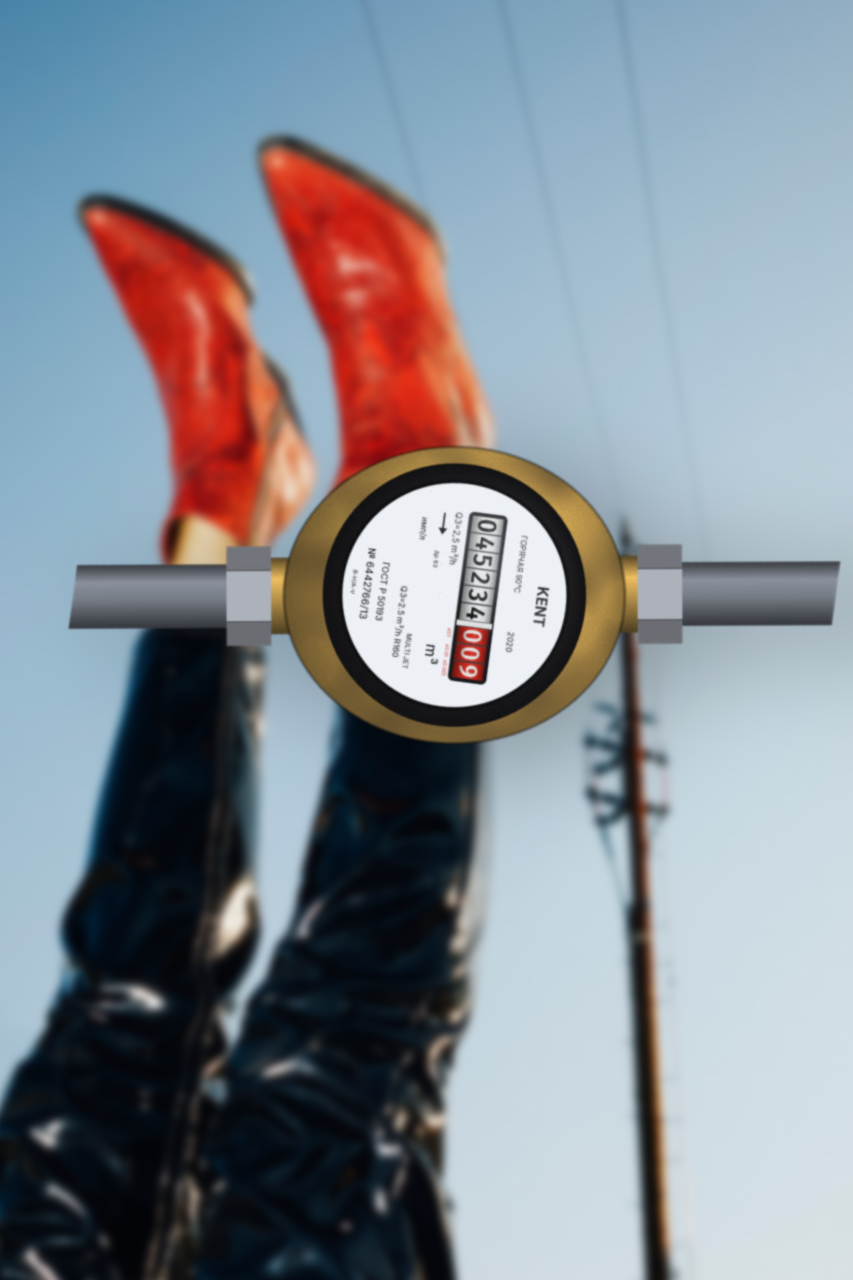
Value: 45234.009,m³
